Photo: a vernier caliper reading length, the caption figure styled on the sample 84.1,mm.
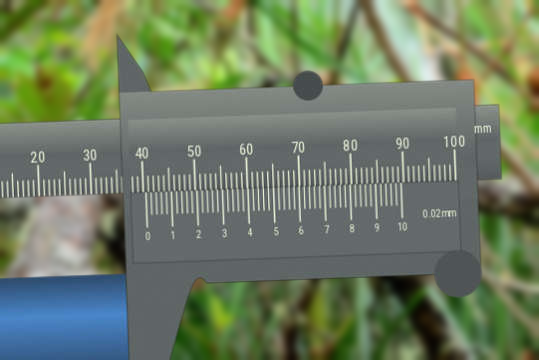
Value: 40.5,mm
